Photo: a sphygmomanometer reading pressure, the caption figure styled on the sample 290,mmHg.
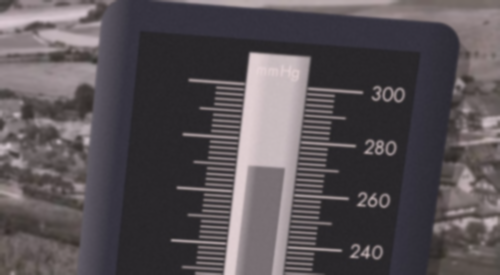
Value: 270,mmHg
